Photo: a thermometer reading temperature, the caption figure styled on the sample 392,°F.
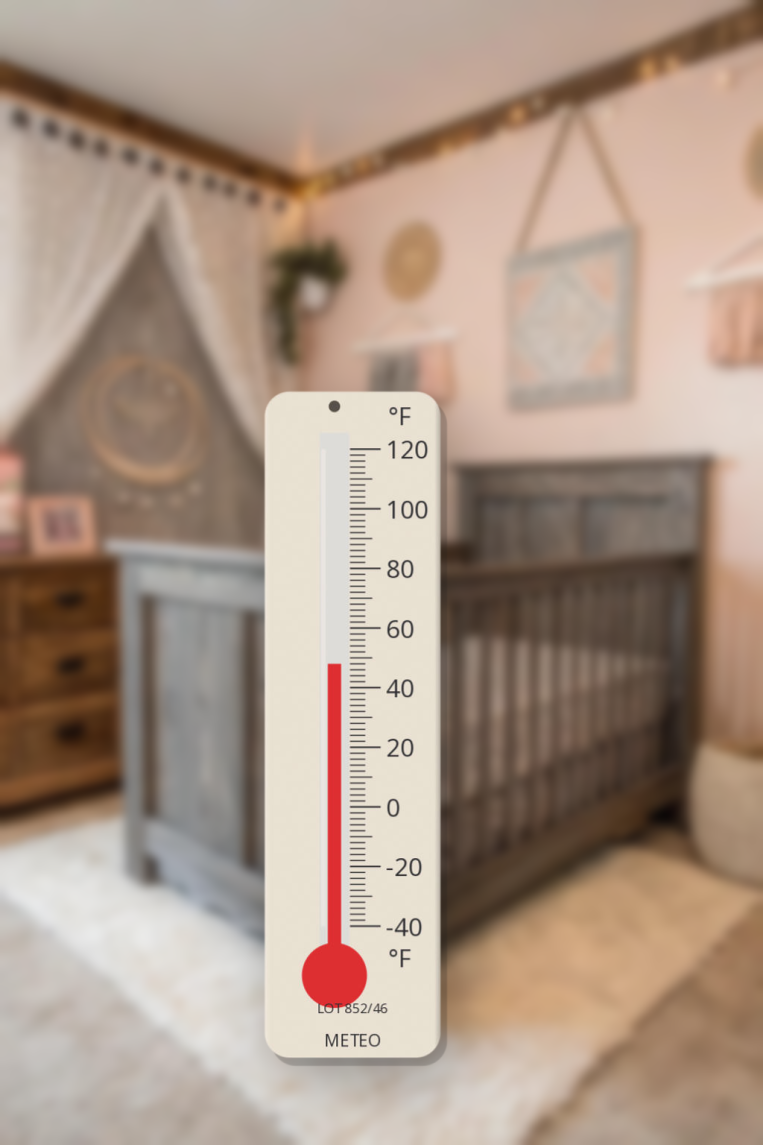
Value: 48,°F
